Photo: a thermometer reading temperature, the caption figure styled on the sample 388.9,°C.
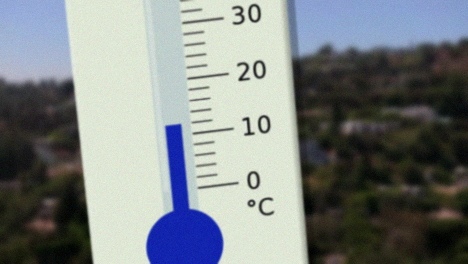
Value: 12,°C
